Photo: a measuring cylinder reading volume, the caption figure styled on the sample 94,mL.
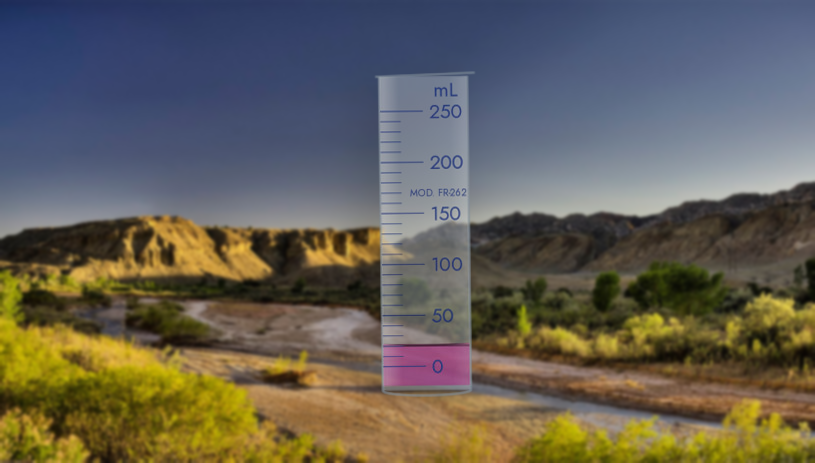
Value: 20,mL
